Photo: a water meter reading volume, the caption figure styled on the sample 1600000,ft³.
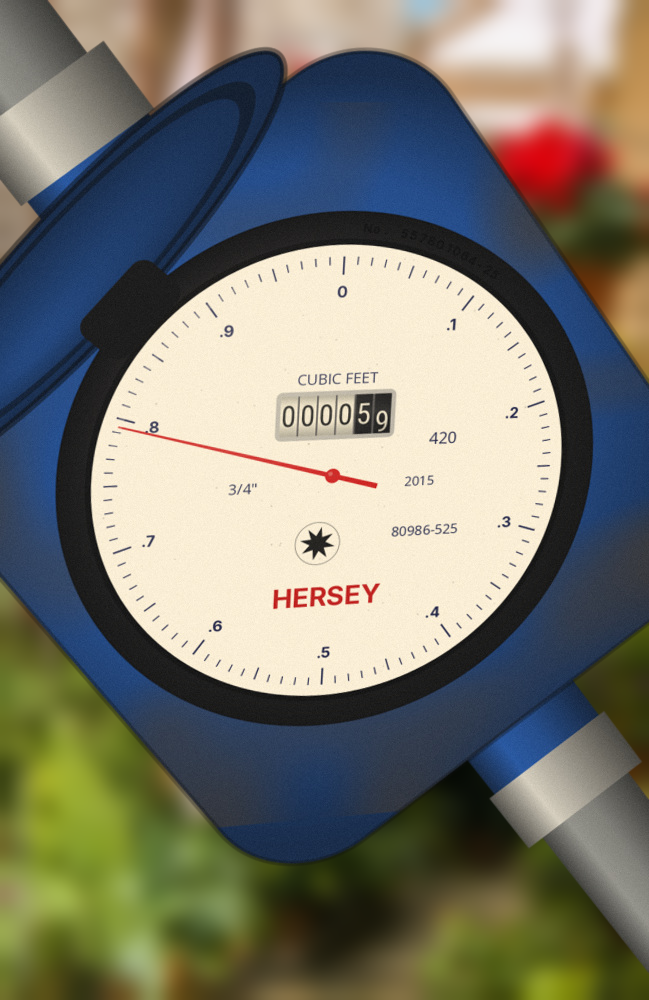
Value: 58.79,ft³
